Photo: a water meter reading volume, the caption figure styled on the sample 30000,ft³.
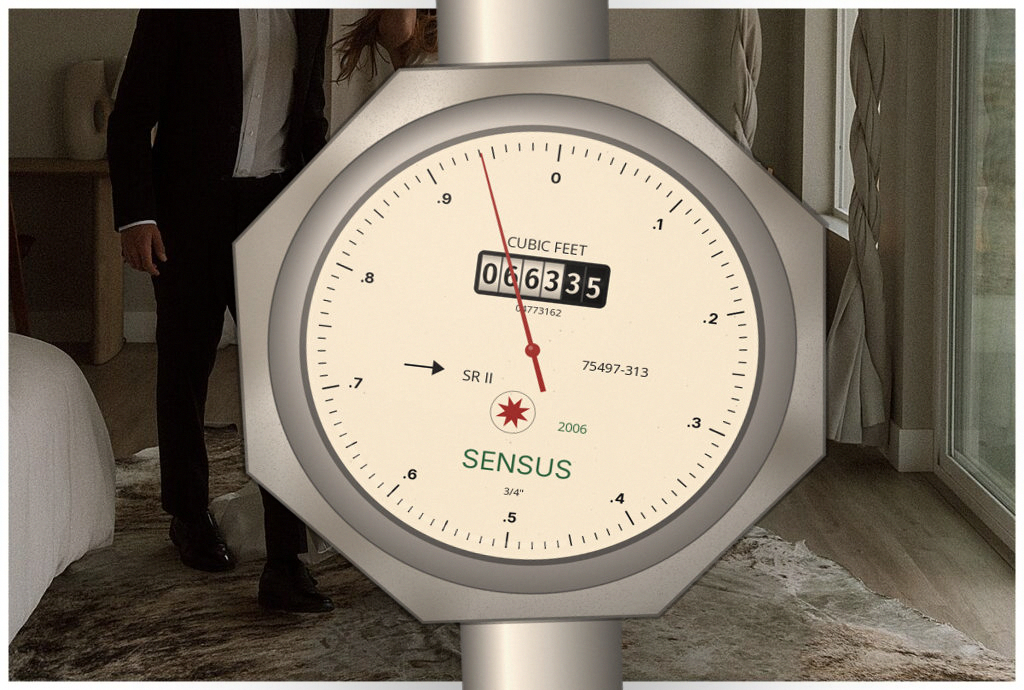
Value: 66334.94,ft³
